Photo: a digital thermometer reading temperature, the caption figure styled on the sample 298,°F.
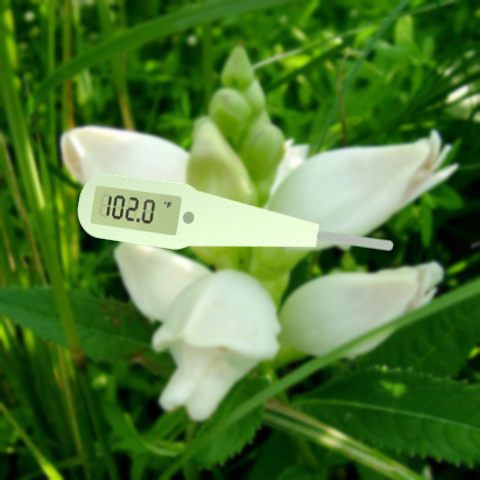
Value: 102.0,°F
